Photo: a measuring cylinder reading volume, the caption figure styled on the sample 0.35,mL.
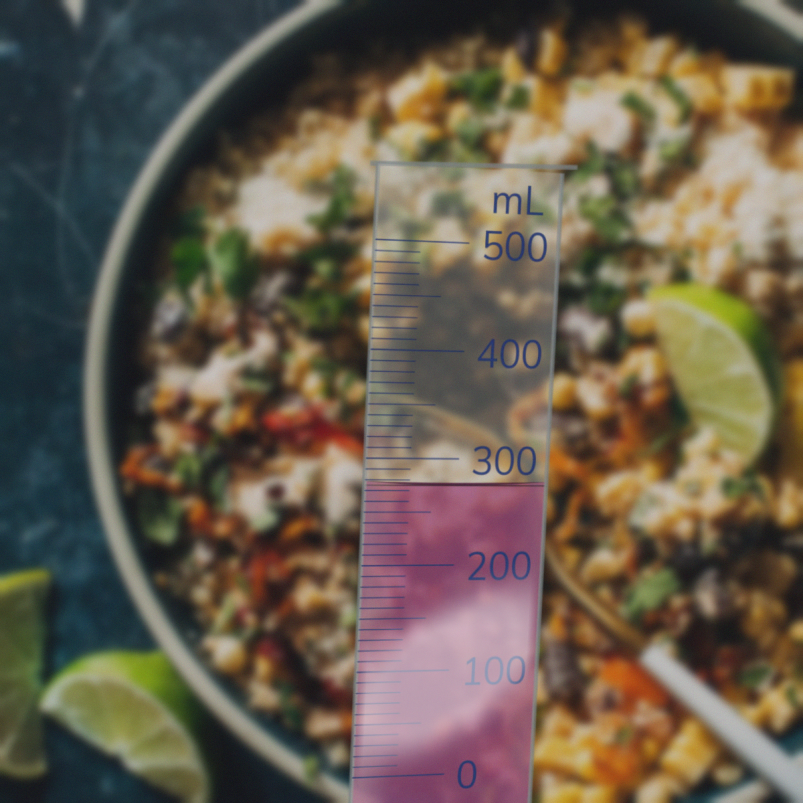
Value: 275,mL
